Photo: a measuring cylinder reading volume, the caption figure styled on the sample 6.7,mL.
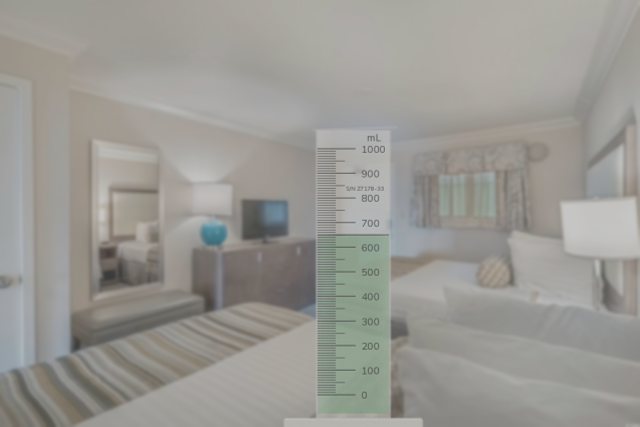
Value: 650,mL
